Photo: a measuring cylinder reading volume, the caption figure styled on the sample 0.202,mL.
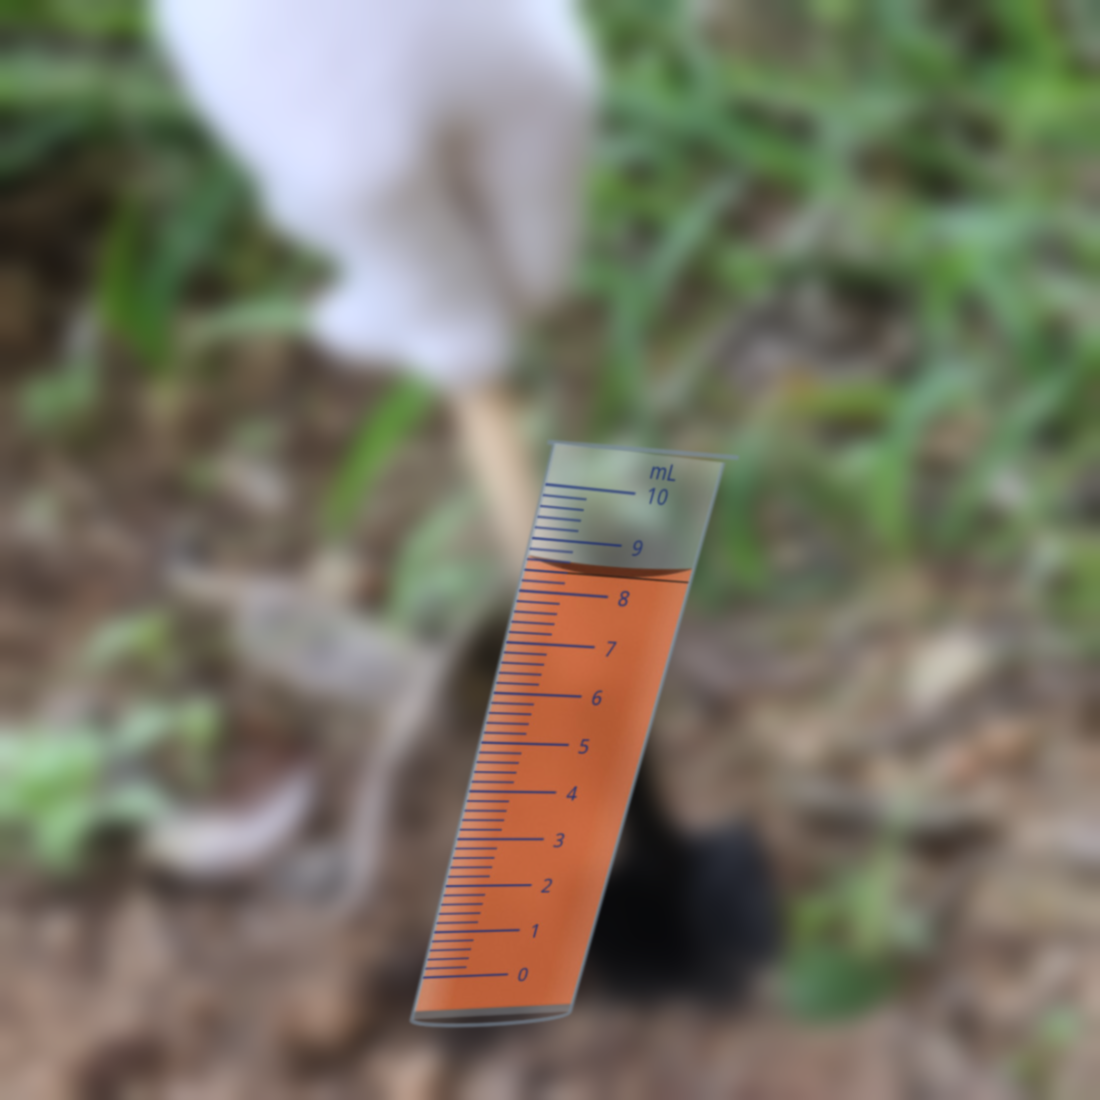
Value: 8.4,mL
